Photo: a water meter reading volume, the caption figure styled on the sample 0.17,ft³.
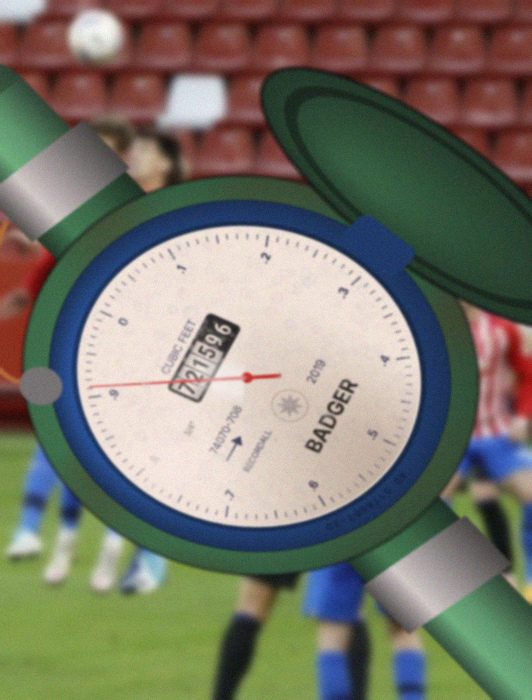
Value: 721595.91,ft³
